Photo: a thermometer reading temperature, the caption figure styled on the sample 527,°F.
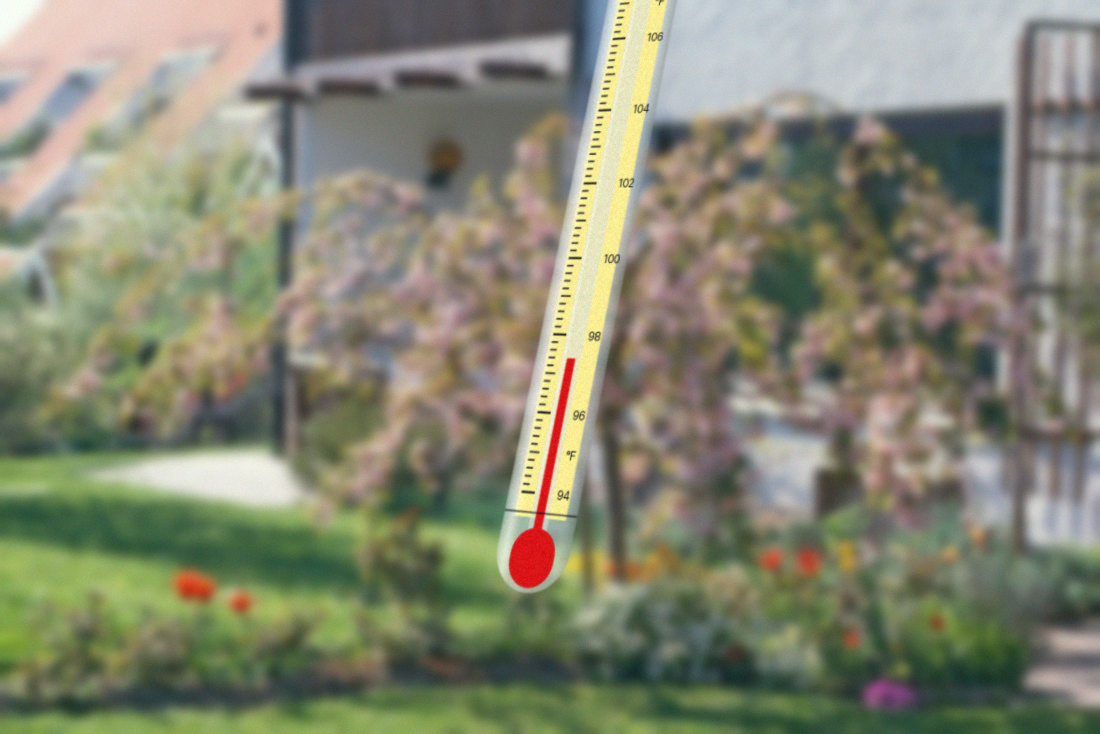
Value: 97.4,°F
